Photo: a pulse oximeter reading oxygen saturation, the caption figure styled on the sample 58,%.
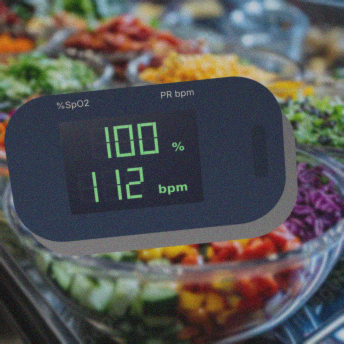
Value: 100,%
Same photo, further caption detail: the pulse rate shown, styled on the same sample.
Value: 112,bpm
